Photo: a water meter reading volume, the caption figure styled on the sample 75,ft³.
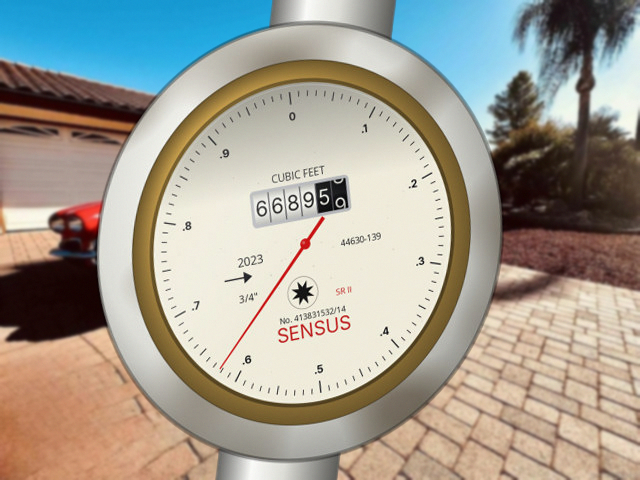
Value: 668958.62,ft³
